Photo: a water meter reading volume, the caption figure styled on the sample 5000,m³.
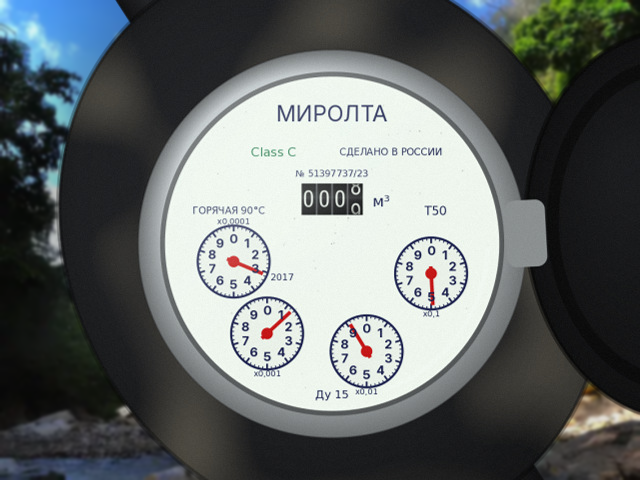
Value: 8.4913,m³
